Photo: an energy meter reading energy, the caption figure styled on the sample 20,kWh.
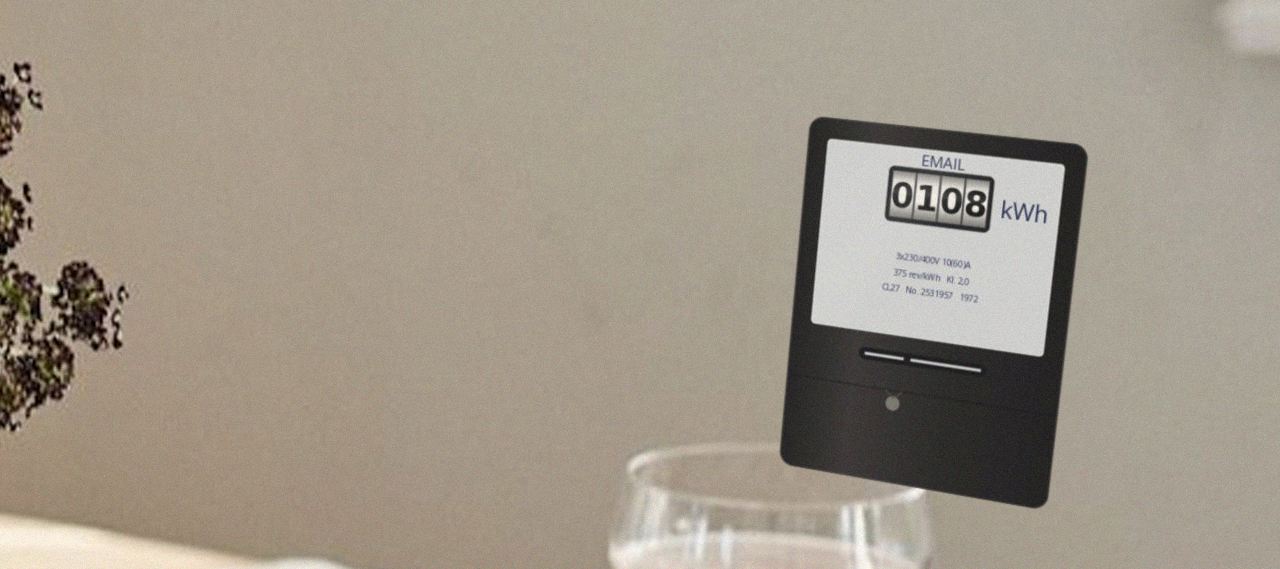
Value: 108,kWh
